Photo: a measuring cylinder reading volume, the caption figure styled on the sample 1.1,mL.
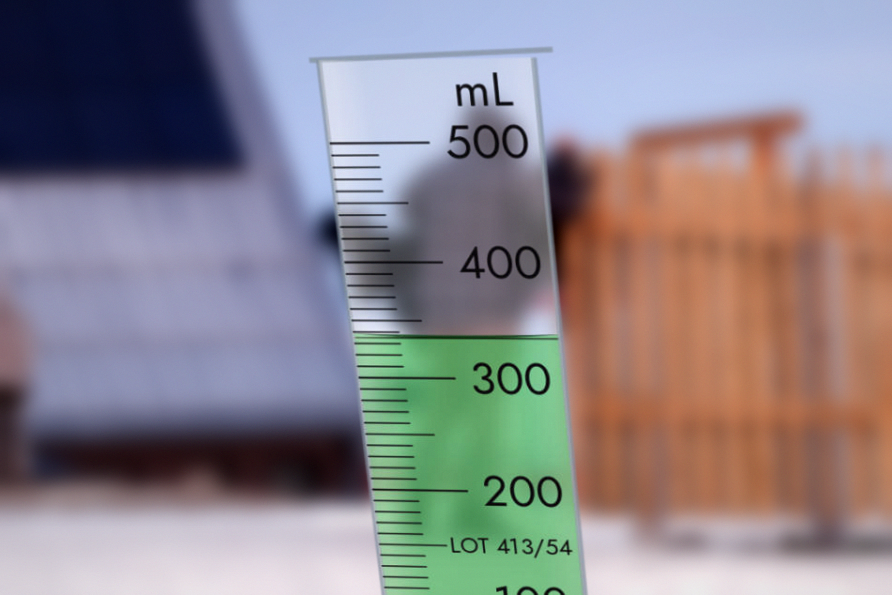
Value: 335,mL
